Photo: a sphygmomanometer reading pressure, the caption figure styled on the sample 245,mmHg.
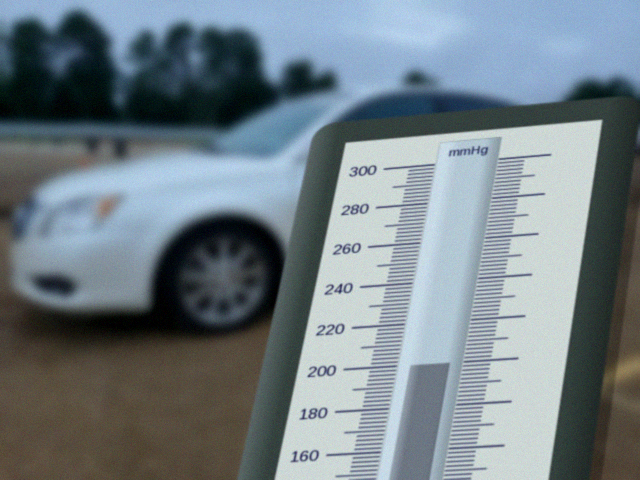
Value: 200,mmHg
